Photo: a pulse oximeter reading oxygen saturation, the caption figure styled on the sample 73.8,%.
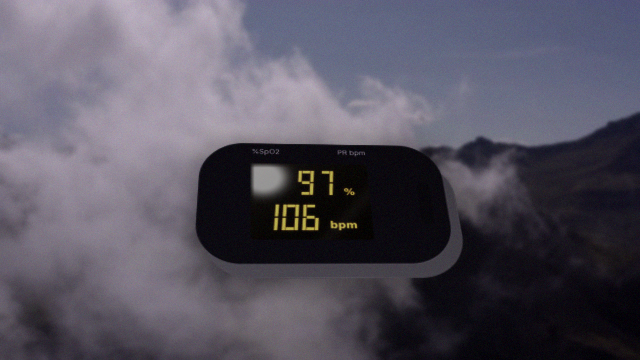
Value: 97,%
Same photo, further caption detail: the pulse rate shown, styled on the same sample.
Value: 106,bpm
